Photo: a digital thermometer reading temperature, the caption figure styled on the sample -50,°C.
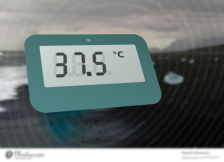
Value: 37.5,°C
